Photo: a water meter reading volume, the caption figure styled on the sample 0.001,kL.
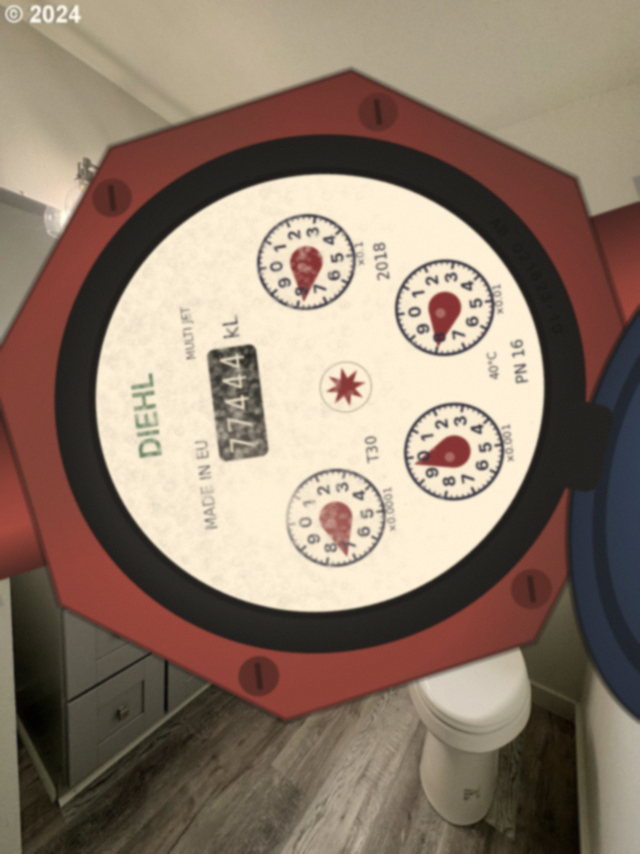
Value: 77444.7797,kL
